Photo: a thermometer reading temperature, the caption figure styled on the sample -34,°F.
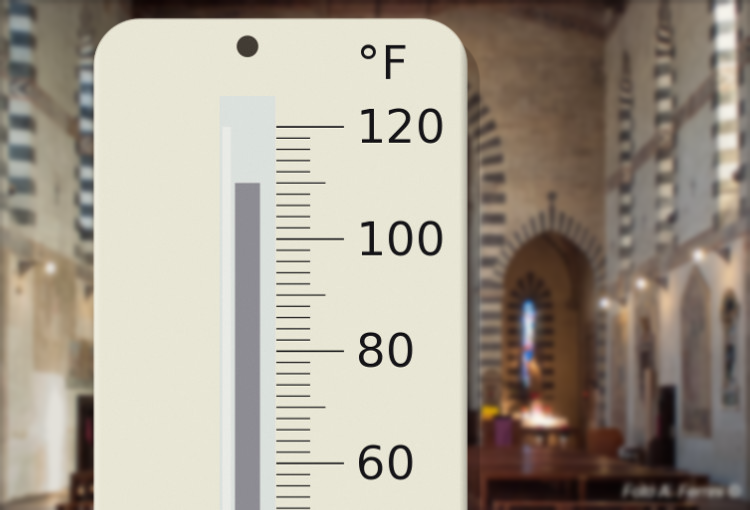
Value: 110,°F
